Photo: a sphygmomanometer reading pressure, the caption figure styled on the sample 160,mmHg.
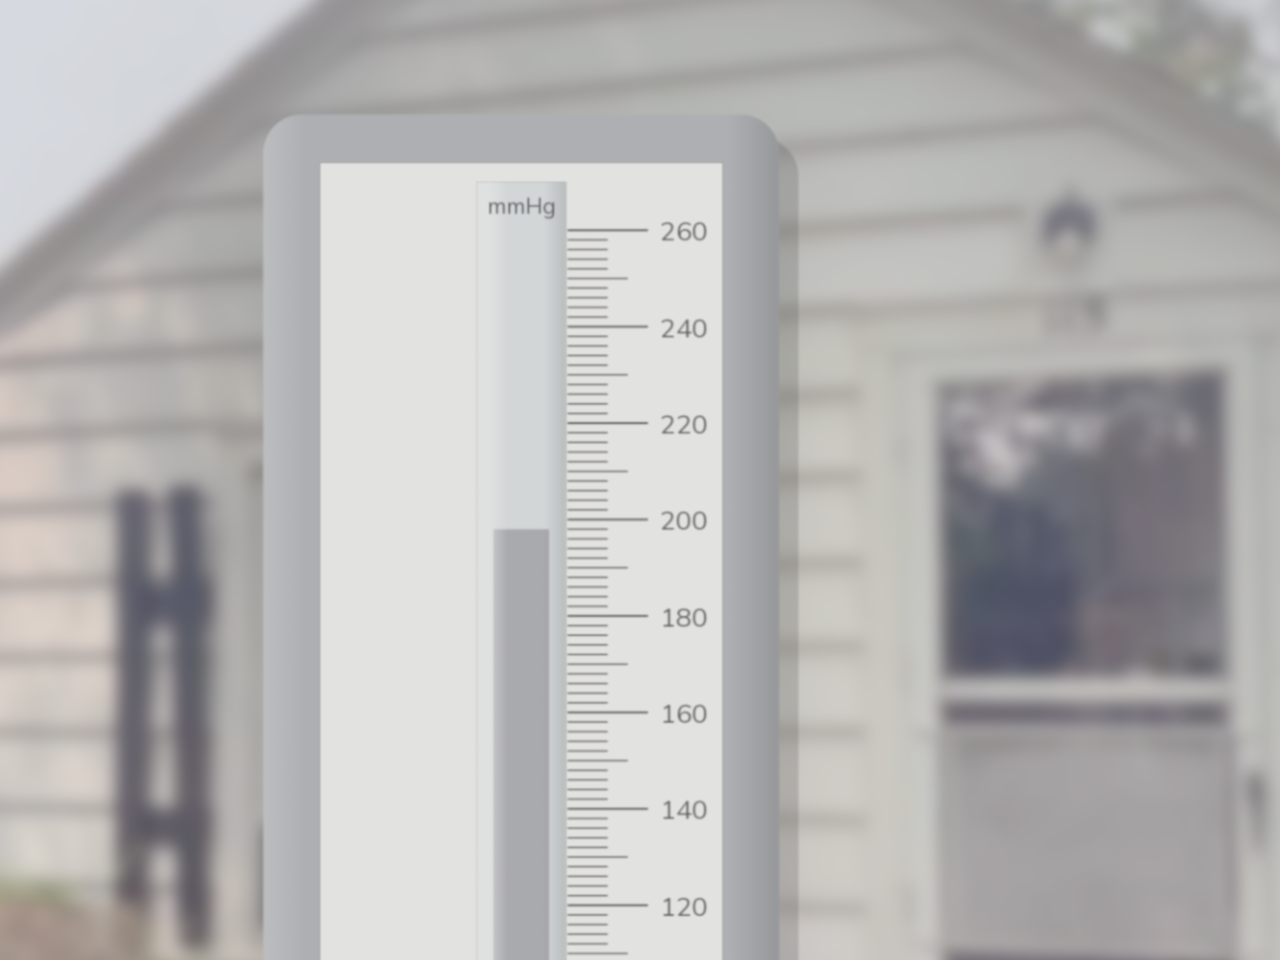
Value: 198,mmHg
